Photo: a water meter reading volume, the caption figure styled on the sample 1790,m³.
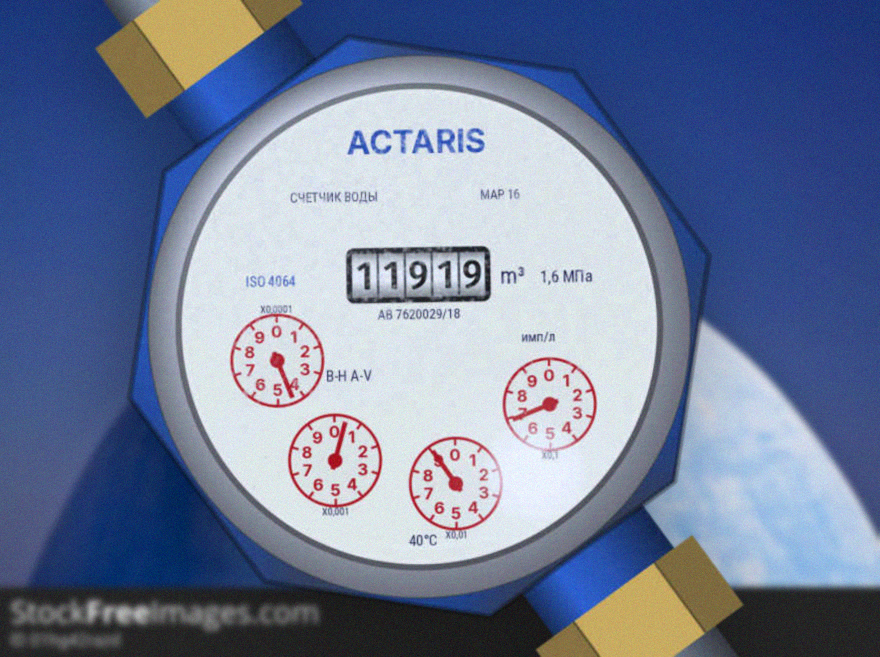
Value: 11919.6904,m³
